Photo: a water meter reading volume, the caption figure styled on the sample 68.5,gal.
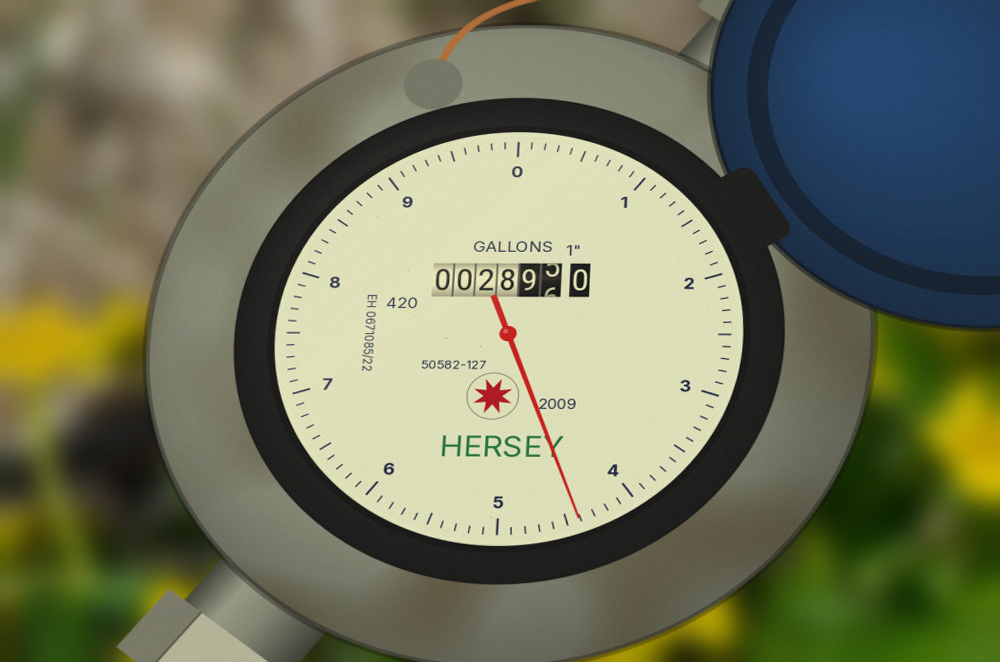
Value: 28954.4,gal
